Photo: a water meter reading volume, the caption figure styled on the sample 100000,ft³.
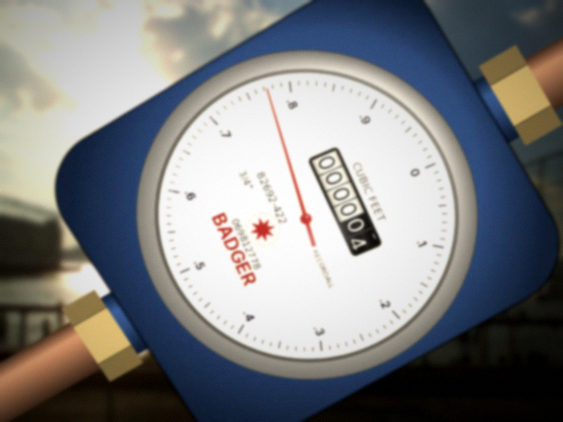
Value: 3.77,ft³
